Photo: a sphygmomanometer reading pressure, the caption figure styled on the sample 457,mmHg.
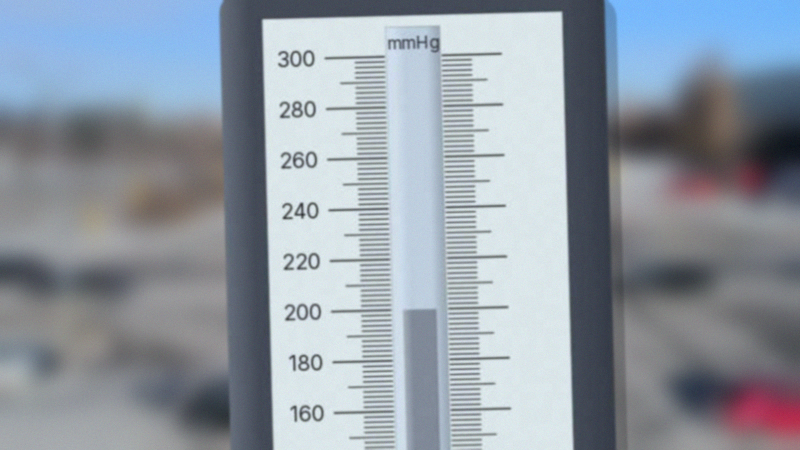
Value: 200,mmHg
